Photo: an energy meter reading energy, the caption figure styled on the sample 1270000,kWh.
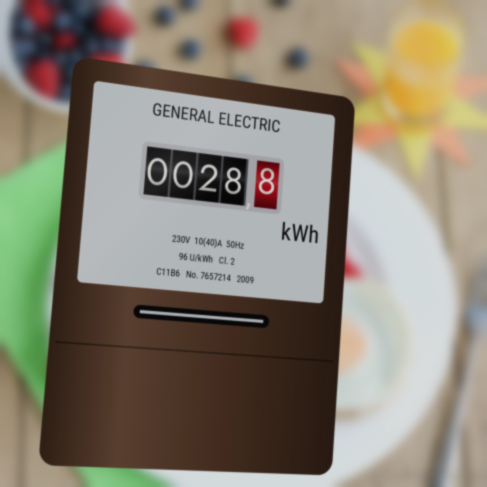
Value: 28.8,kWh
